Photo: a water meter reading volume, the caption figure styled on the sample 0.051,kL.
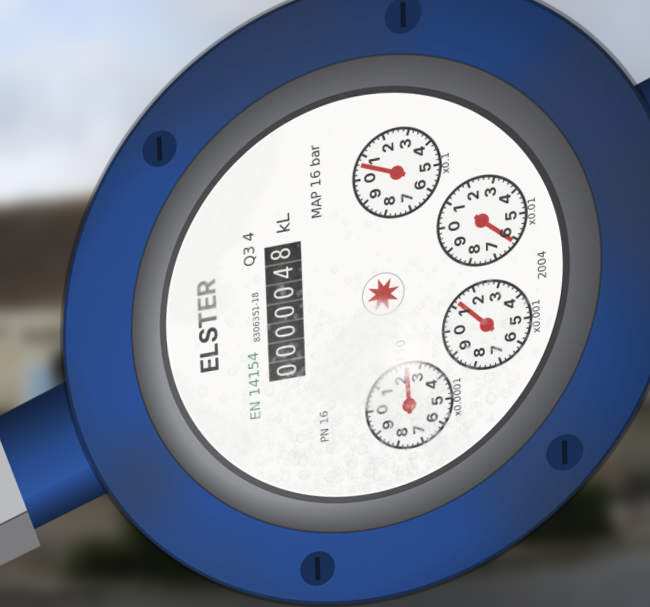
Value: 48.0612,kL
